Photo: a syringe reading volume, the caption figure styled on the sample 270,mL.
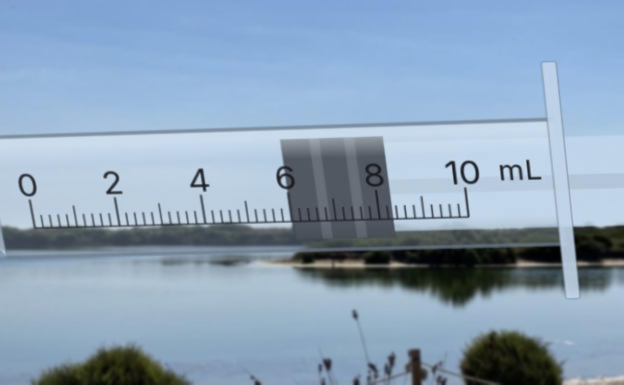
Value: 6,mL
